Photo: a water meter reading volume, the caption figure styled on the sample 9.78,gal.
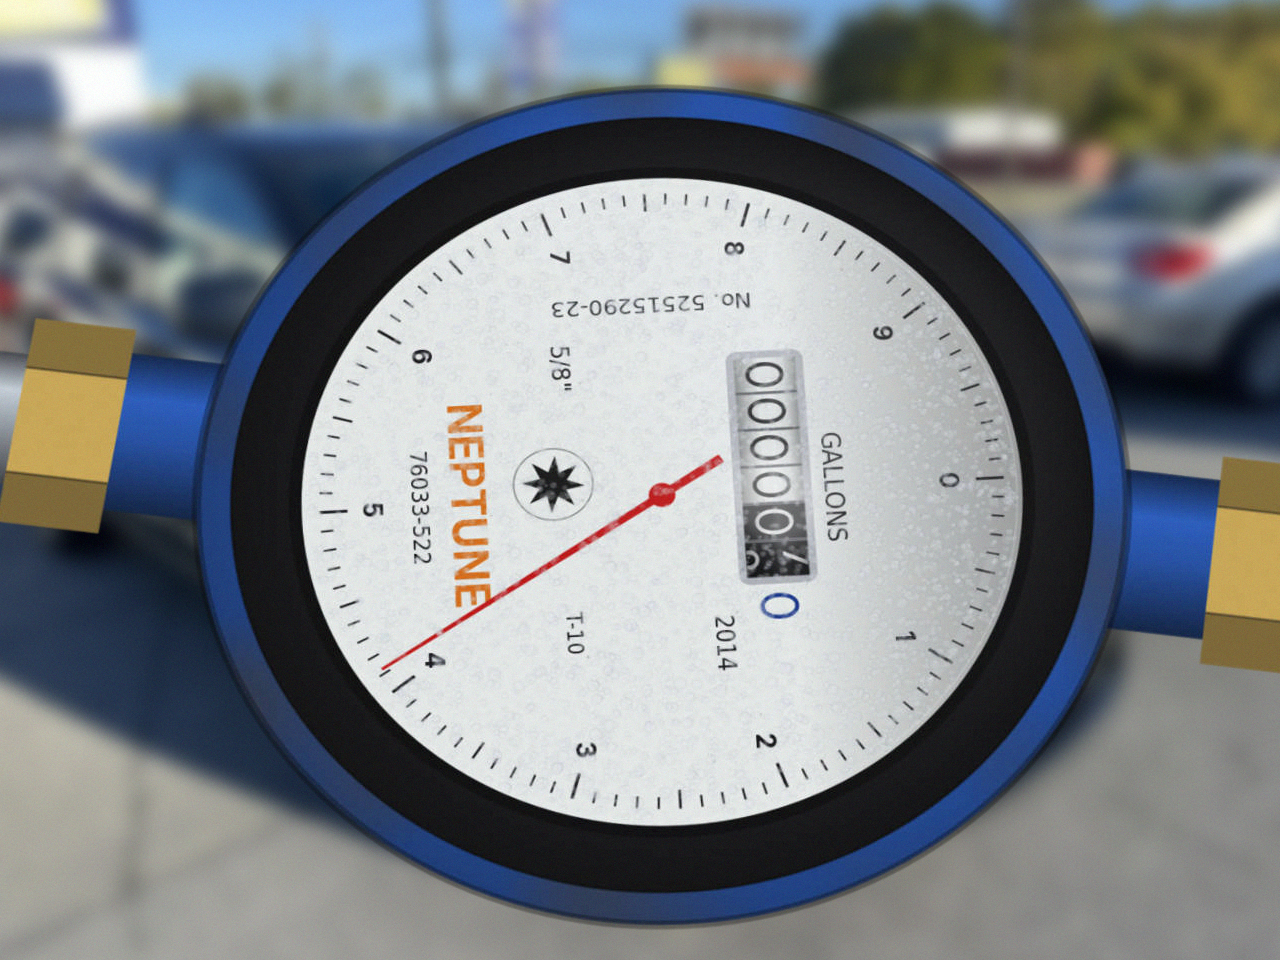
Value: 74.1,gal
